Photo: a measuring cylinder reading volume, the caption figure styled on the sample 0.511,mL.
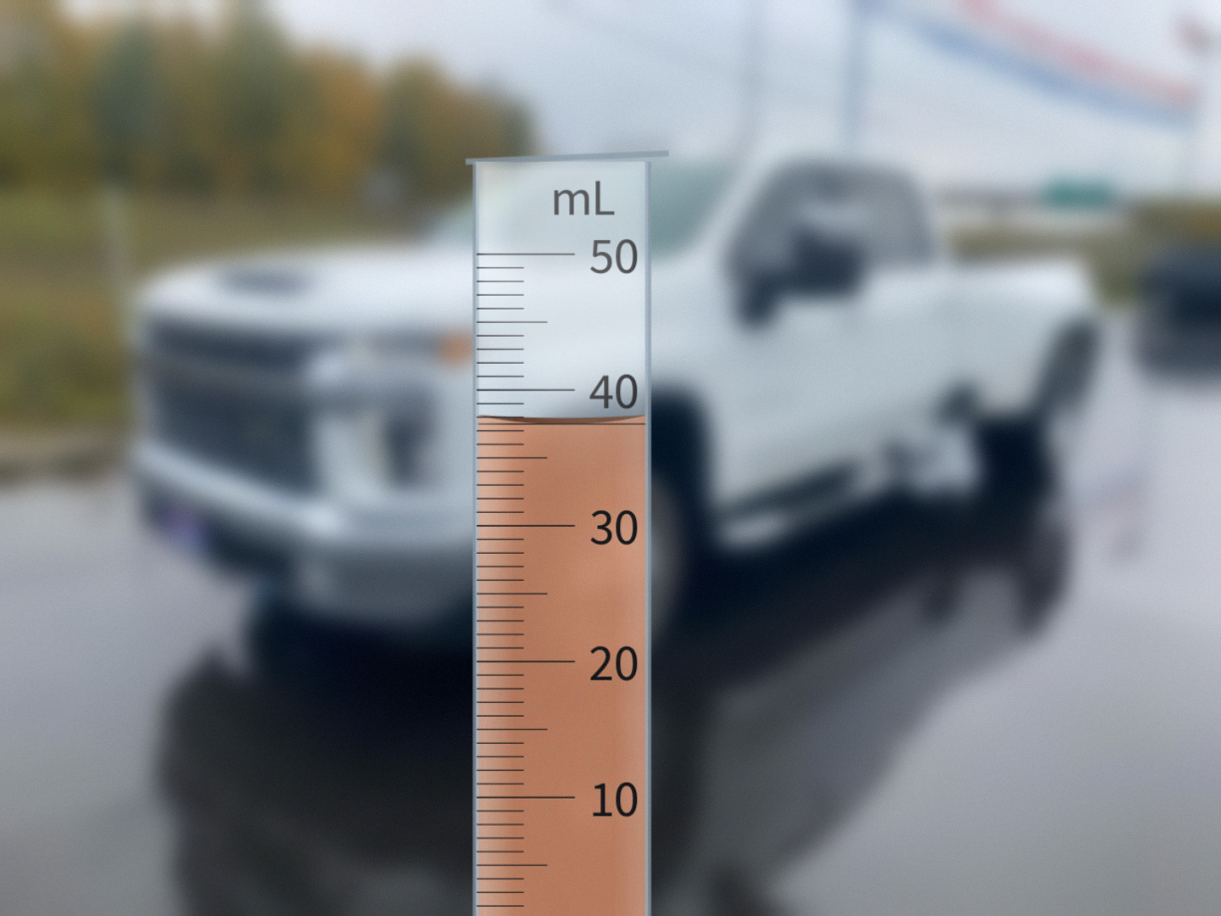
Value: 37.5,mL
